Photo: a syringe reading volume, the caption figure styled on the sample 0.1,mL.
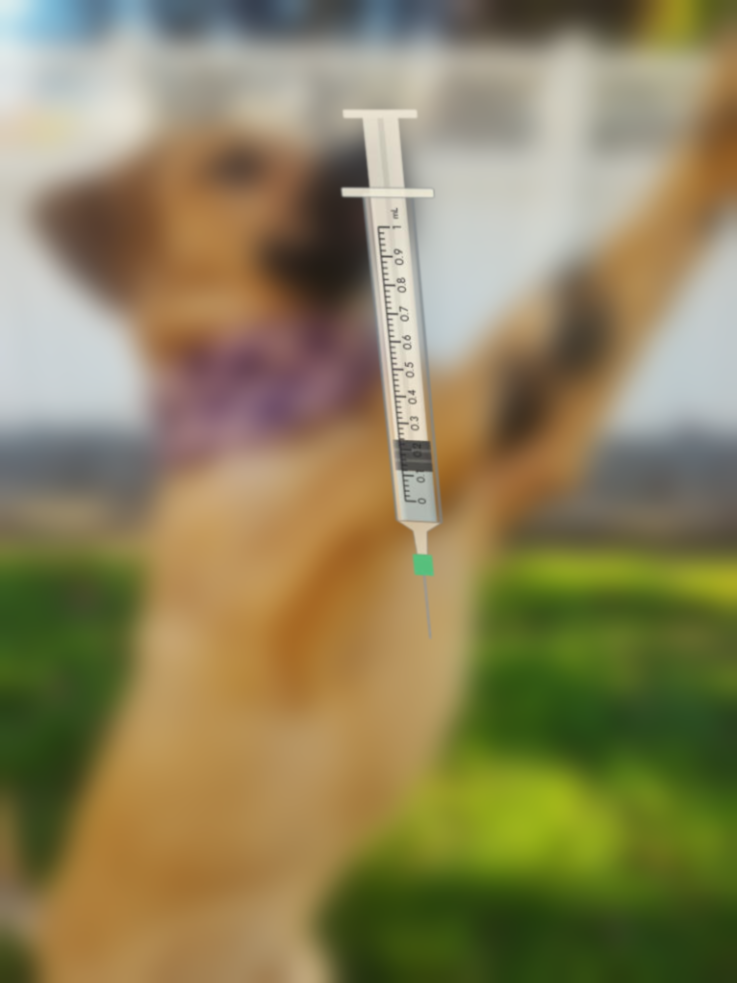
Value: 0.12,mL
